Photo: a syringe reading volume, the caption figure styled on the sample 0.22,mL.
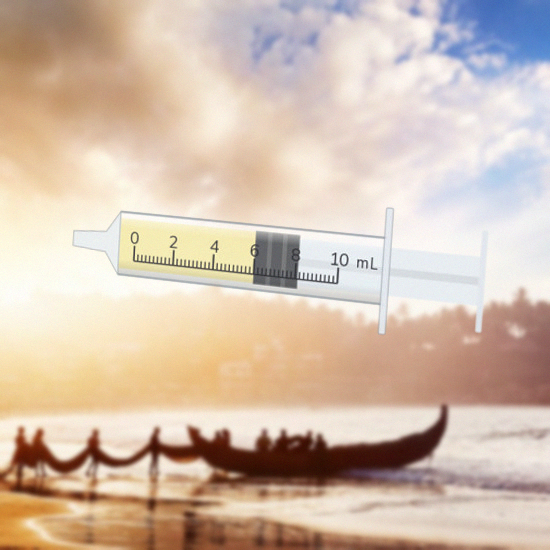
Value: 6,mL
